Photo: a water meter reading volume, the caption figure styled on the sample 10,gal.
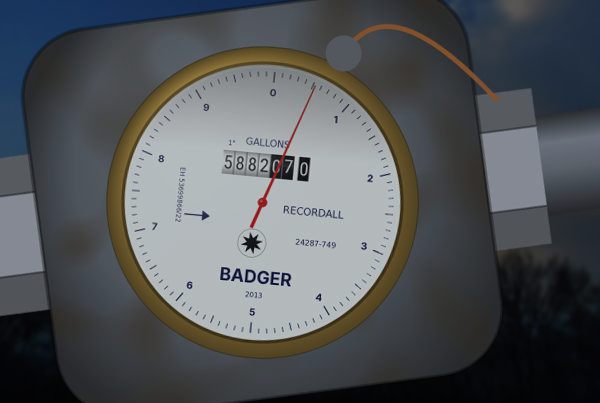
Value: 5882070.5,gal
